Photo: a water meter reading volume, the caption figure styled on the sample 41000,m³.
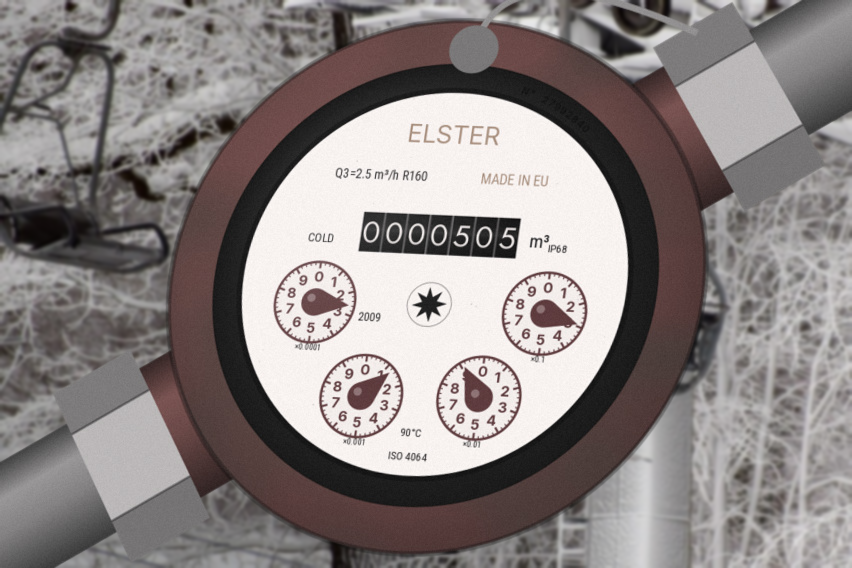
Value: 505.2912,m³
